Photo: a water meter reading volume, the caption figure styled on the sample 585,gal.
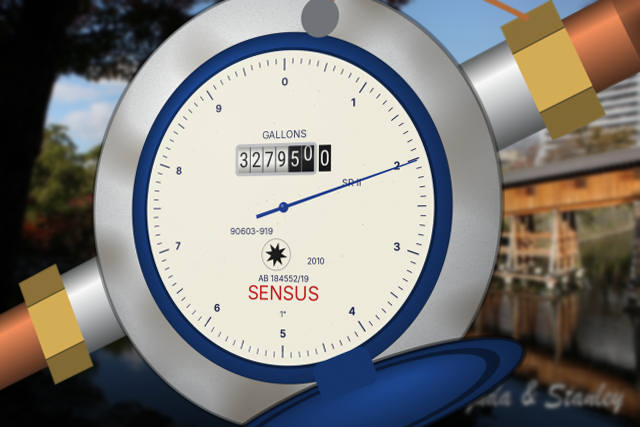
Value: 3279502.0,gal
